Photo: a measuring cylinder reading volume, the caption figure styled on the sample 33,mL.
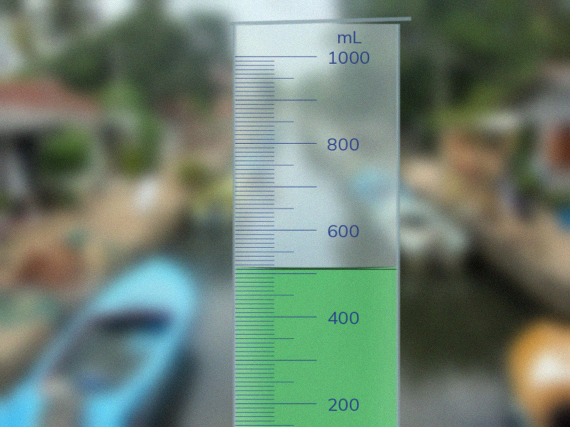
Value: 510,mL
